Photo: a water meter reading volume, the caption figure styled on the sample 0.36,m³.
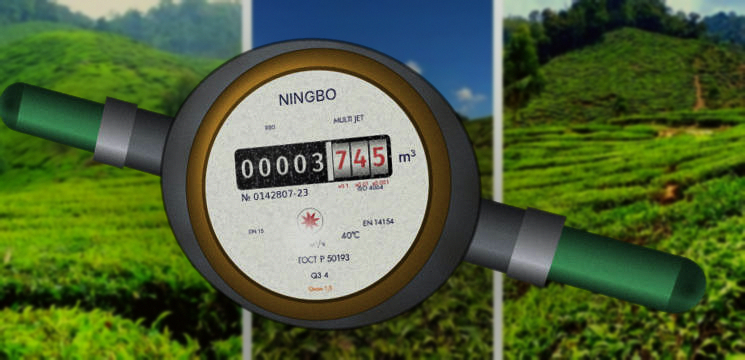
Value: 3.745,m³
